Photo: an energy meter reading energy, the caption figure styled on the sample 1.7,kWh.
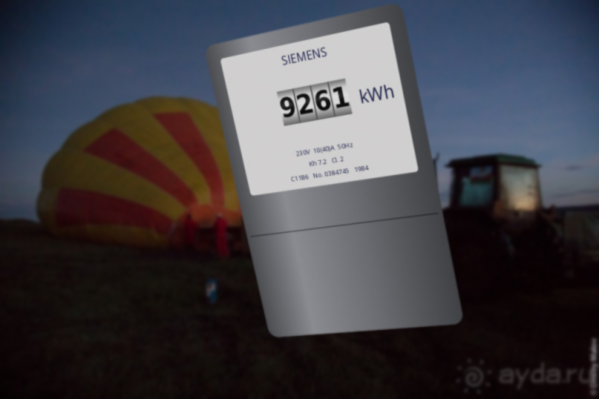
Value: 9261,kWh
